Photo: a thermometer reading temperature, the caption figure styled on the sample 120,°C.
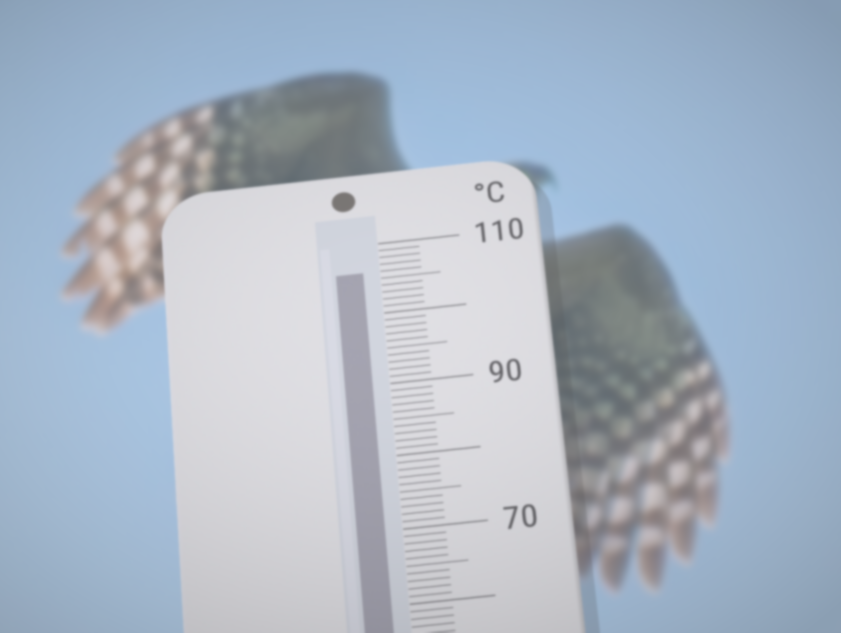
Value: 106,°C
